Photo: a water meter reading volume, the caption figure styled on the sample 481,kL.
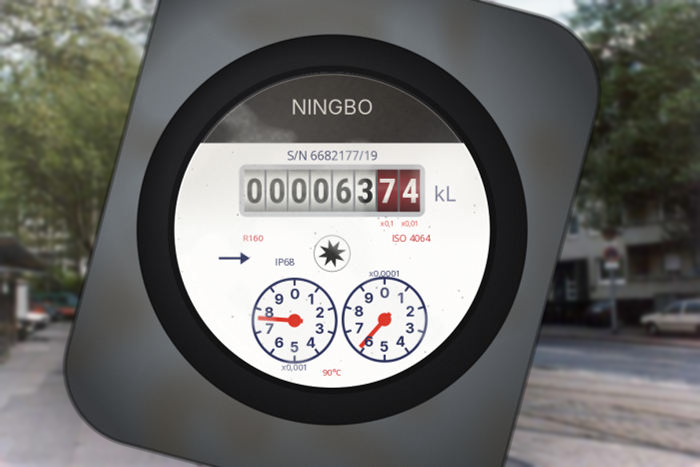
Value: 63.7476,kL
